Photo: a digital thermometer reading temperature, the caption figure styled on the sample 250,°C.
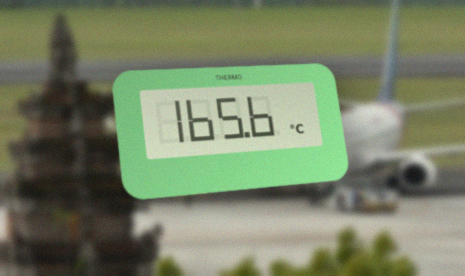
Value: 165.6,°C
